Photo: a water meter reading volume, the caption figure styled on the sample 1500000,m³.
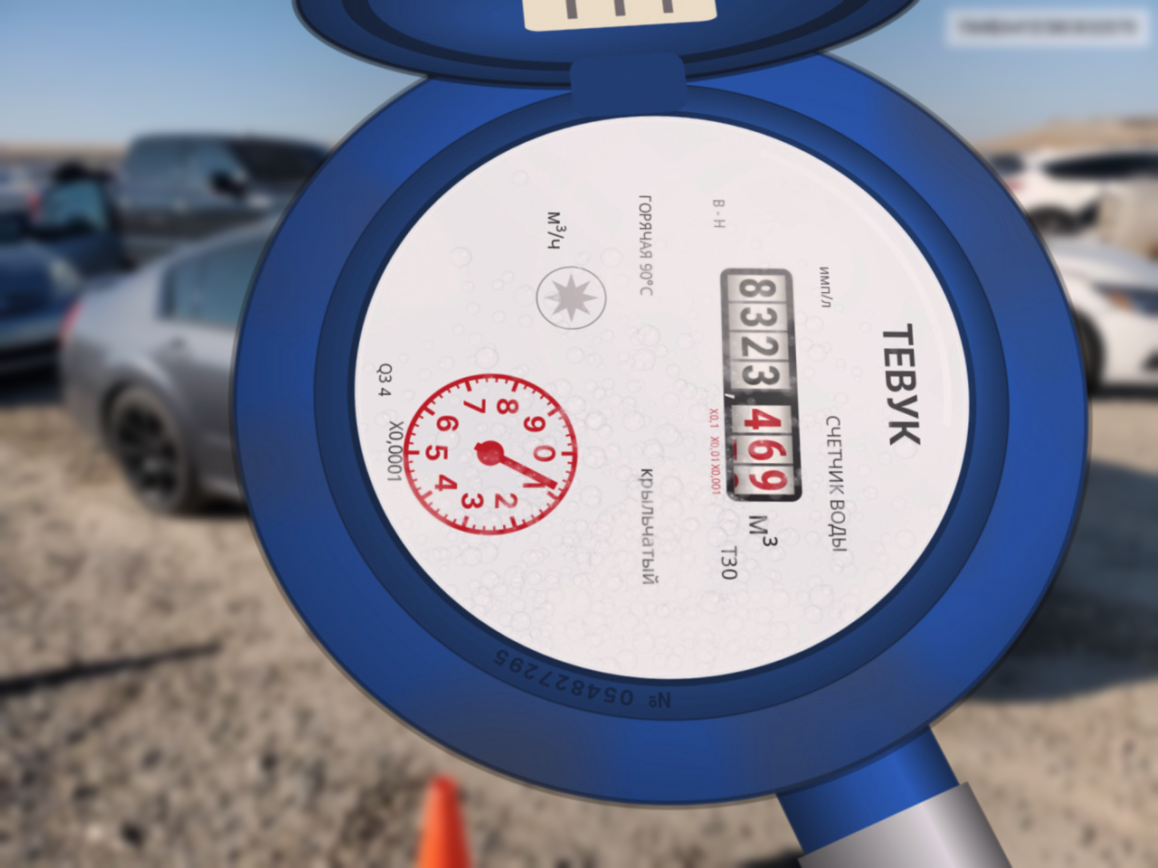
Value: 8323.4690,m³
